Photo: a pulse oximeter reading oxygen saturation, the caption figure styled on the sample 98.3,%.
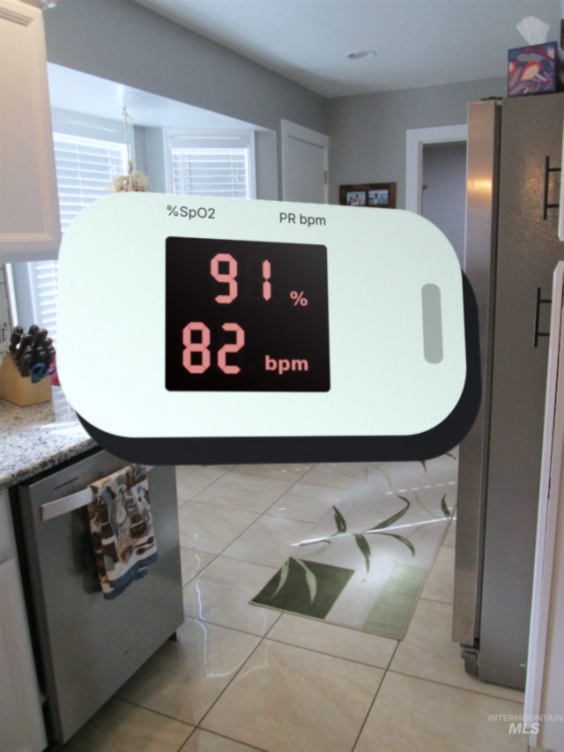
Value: 91,%
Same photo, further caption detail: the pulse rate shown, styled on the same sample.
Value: 82,bpm
